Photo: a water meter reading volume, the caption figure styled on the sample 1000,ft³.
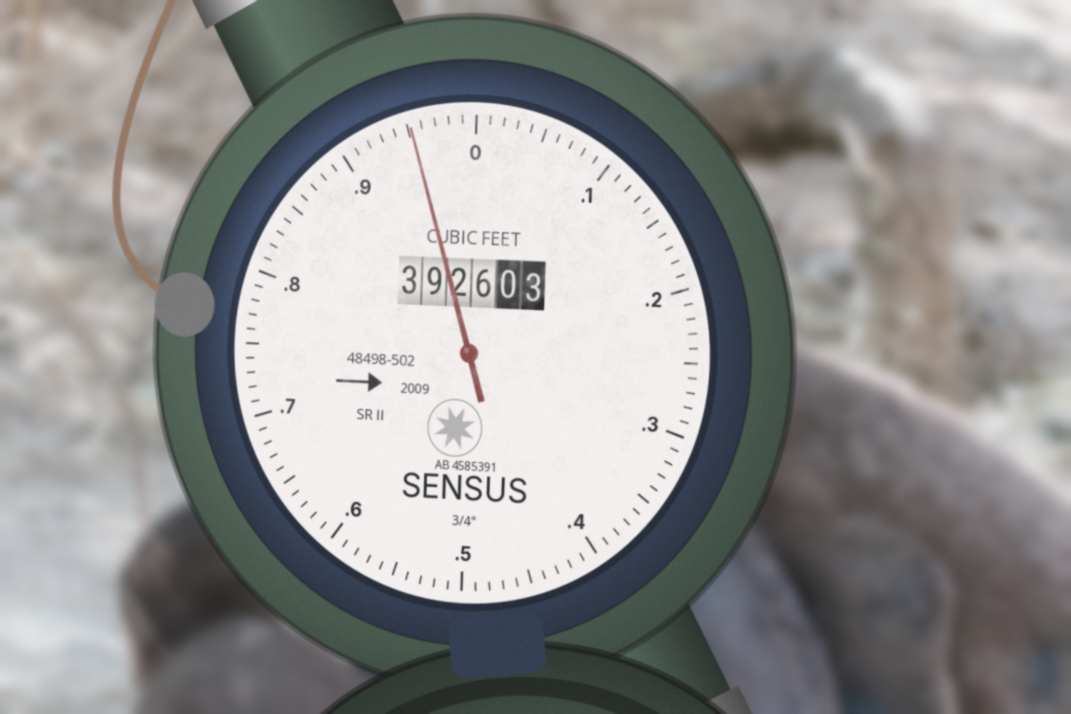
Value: 392602.95,ft³
